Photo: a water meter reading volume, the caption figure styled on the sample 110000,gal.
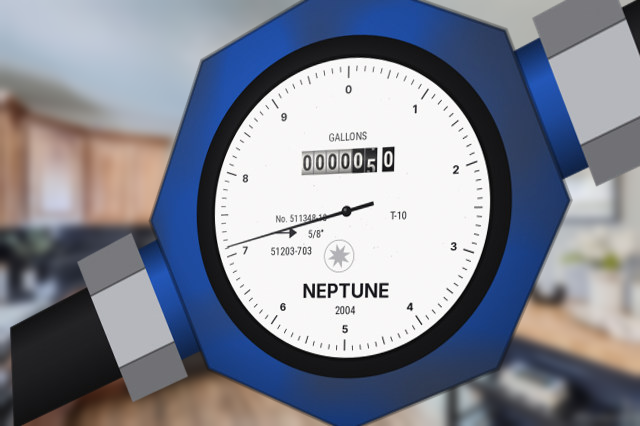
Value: 47.1,gal
